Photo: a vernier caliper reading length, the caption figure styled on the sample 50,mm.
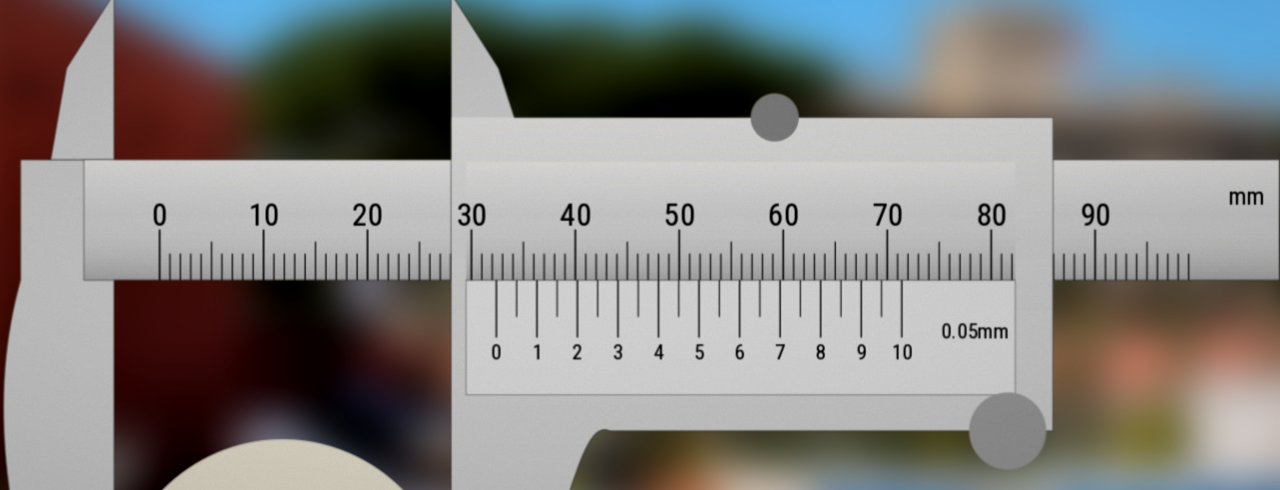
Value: 32.4,mm
